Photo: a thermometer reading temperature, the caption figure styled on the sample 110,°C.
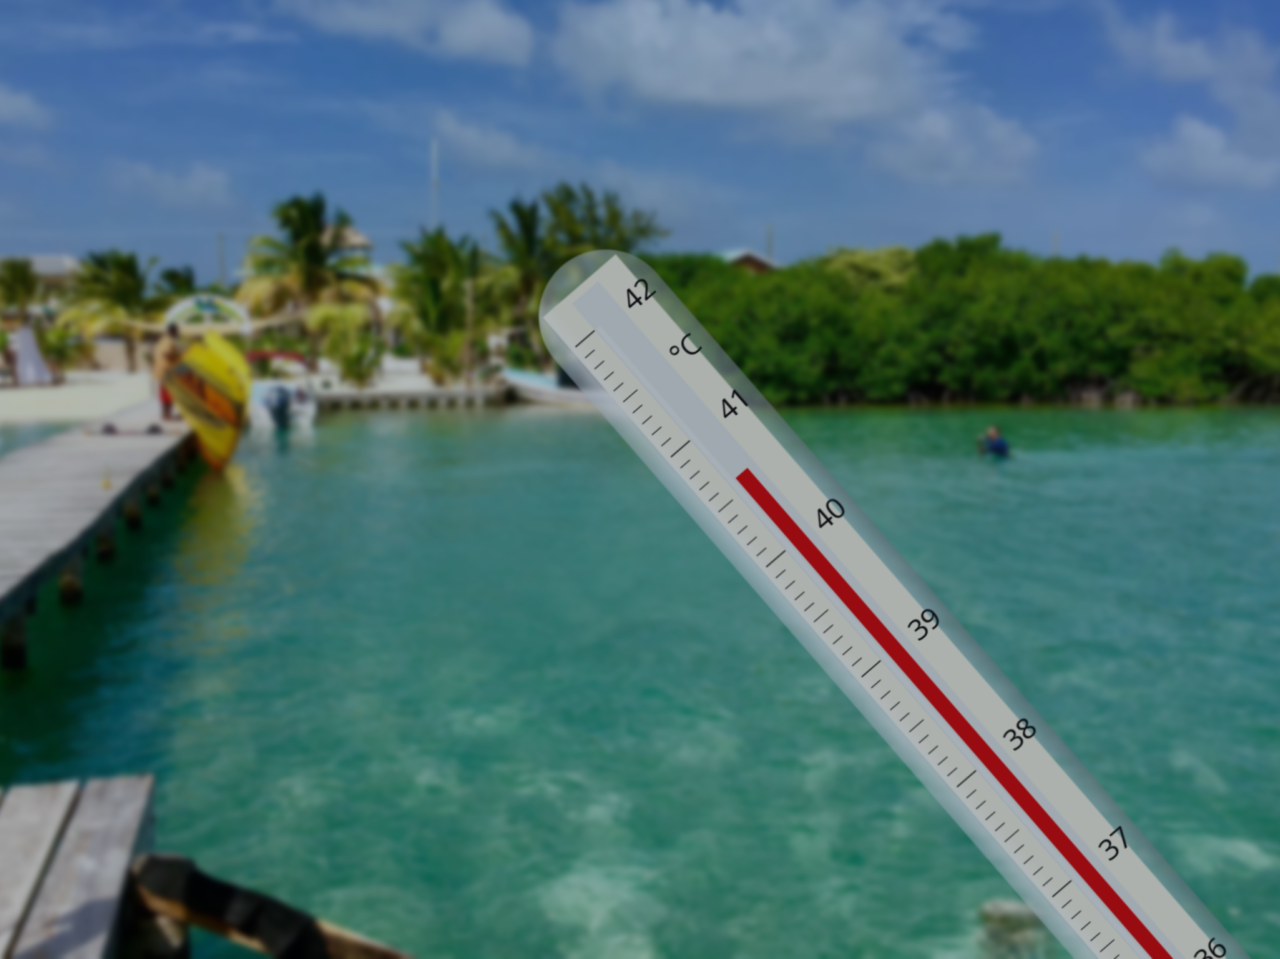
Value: 40.6,°C
